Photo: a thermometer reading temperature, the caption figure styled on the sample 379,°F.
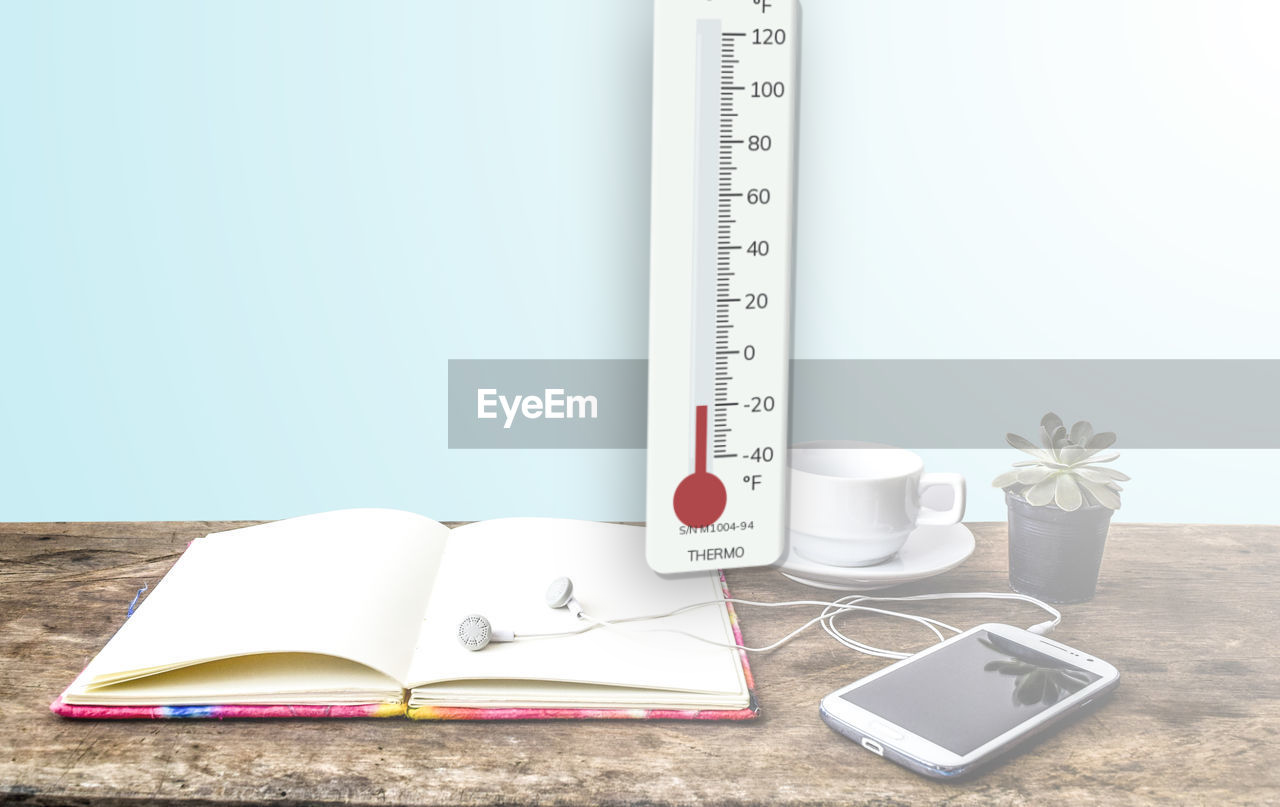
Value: -20,°F
